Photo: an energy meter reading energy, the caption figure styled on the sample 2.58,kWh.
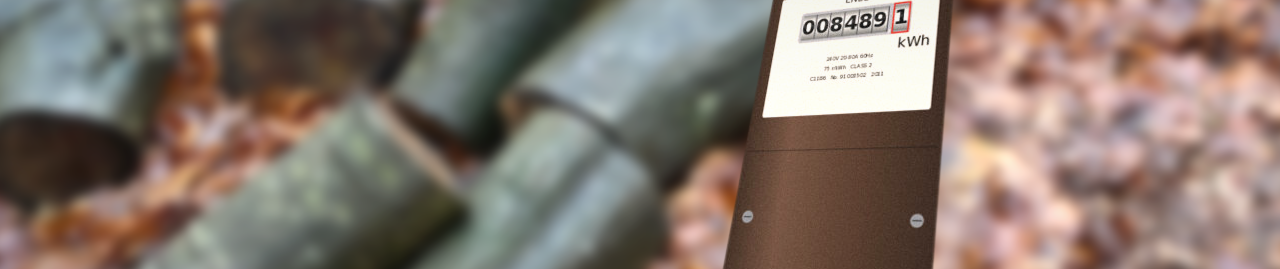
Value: 8489.1,kWh
